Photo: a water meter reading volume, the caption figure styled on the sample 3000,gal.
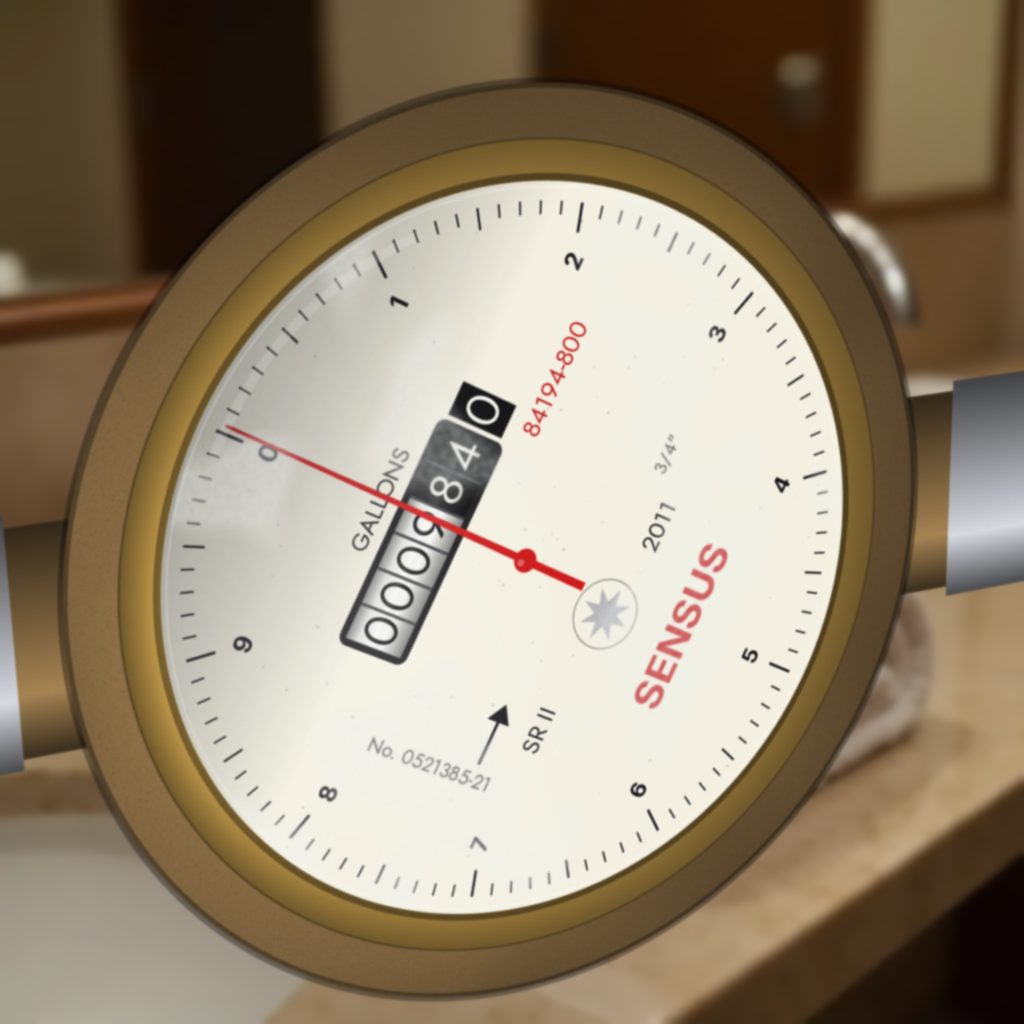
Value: 9840.0,gal
